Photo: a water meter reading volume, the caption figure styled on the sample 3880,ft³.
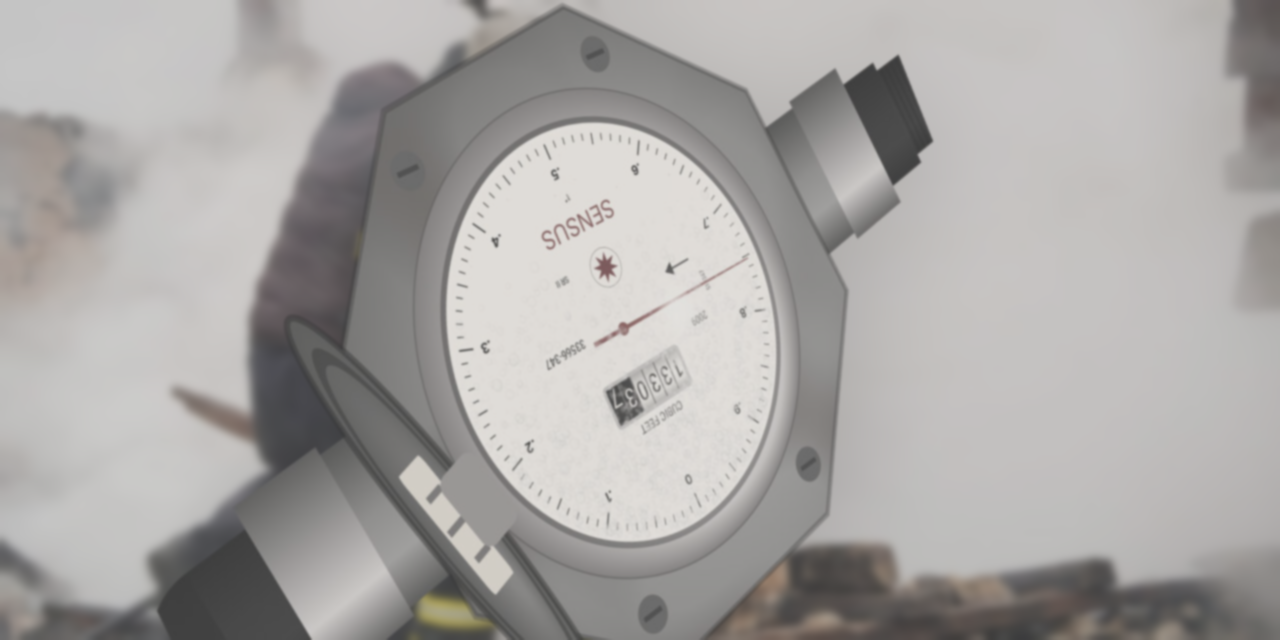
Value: 133036.75,ft³
